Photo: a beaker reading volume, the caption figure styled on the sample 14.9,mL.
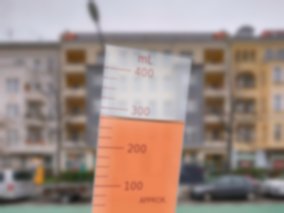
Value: 275,mL
